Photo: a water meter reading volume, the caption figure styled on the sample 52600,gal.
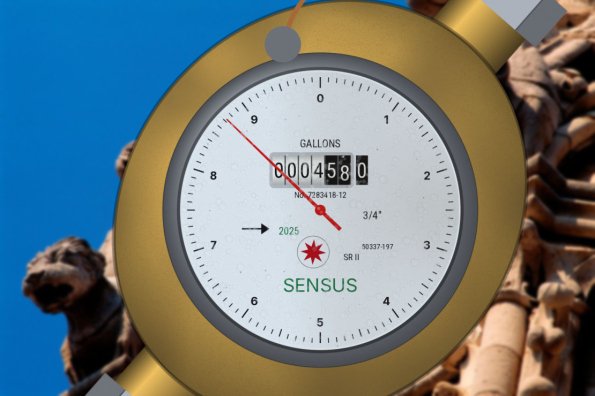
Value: 4578.7,gal
